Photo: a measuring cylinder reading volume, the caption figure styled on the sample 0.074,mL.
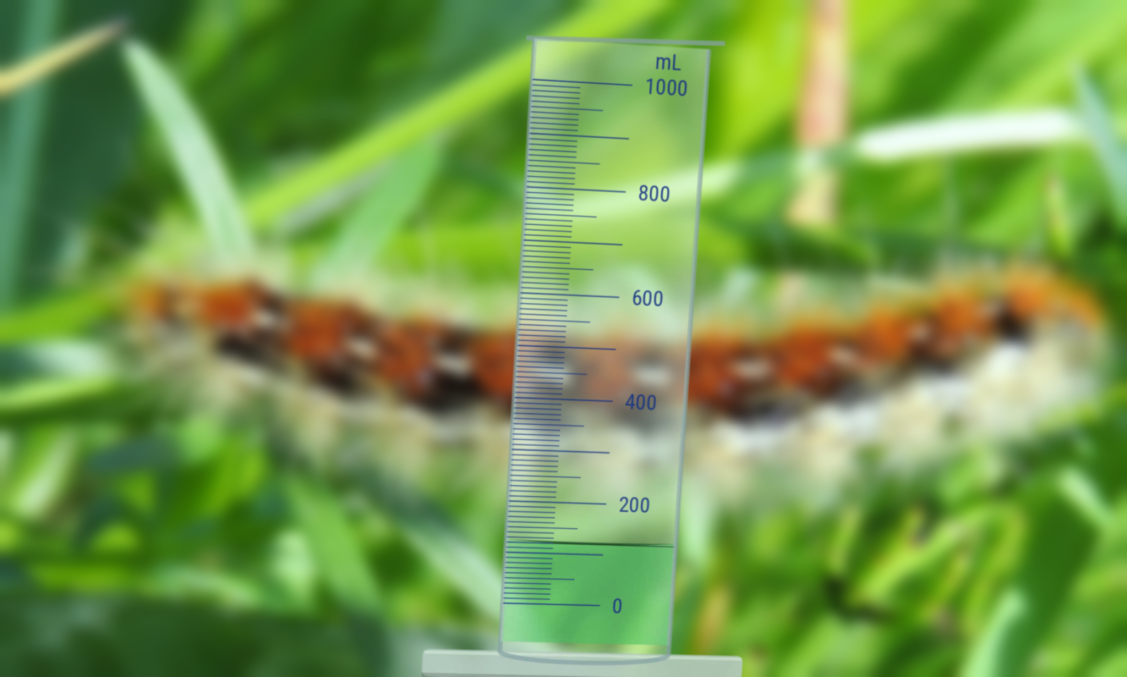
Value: 120,mL
